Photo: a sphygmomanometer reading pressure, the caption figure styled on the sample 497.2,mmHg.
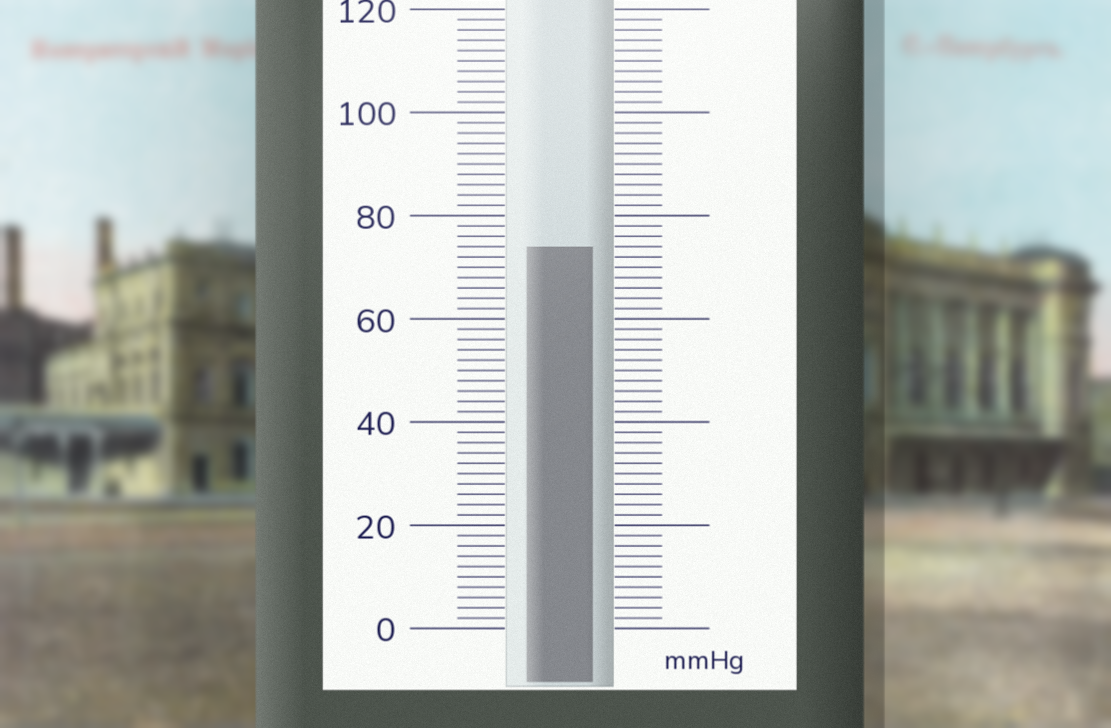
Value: 74,mmHg
